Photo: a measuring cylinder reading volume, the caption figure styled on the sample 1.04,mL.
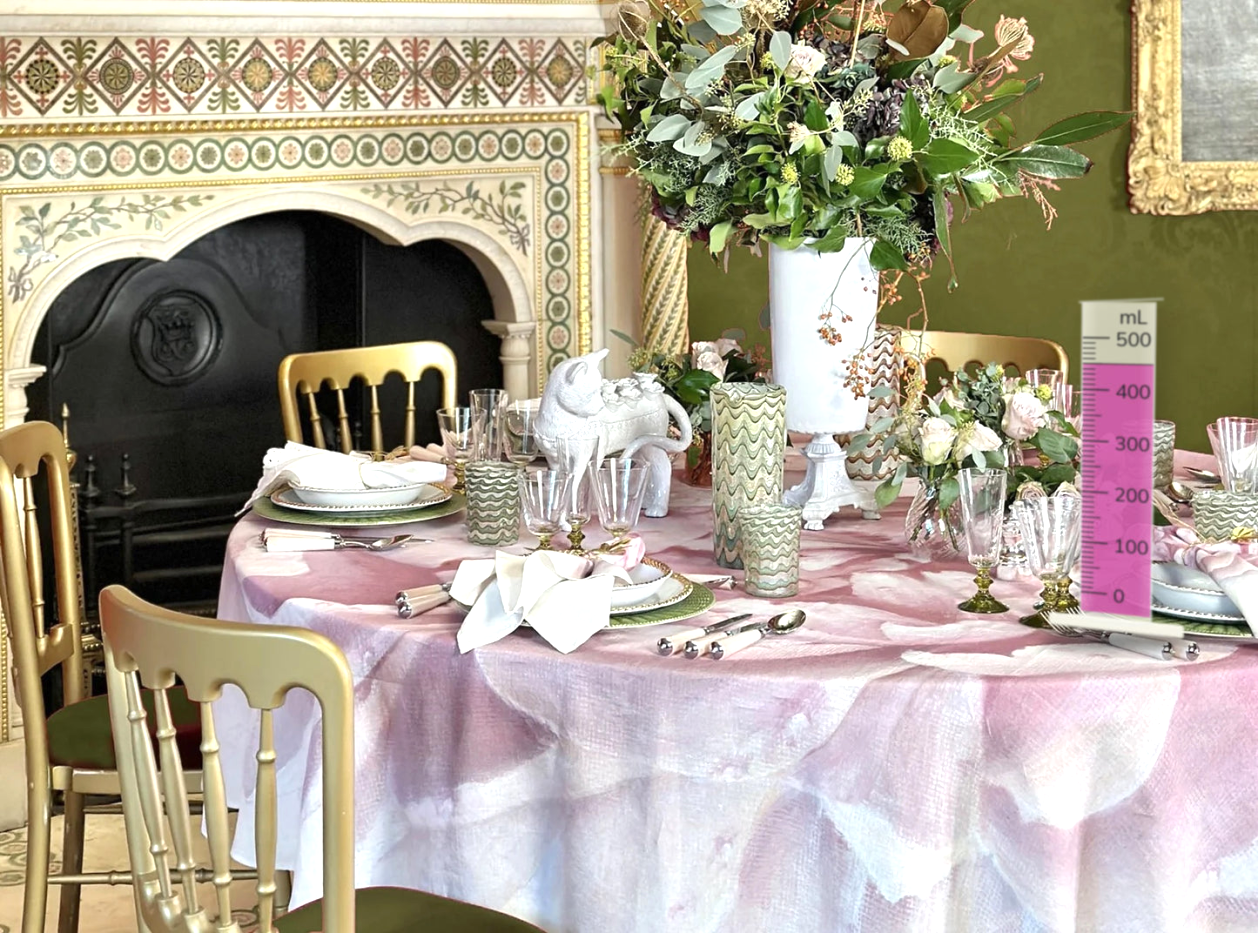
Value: 450,mL
